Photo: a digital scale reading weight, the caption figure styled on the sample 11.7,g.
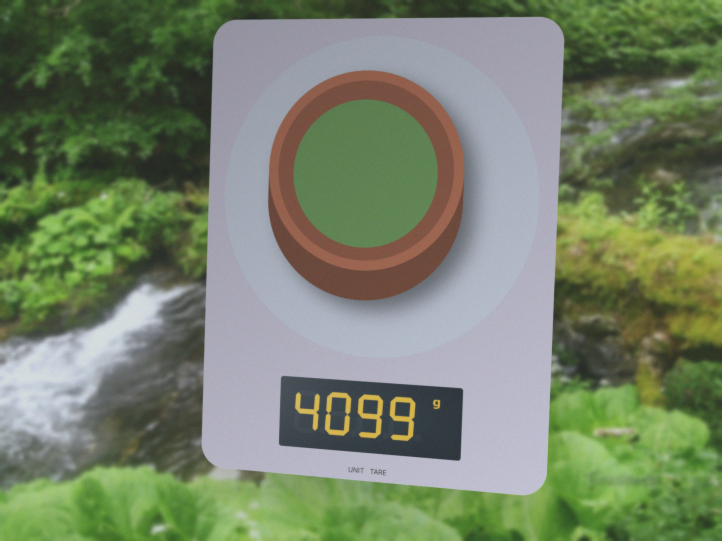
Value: 4099,g
